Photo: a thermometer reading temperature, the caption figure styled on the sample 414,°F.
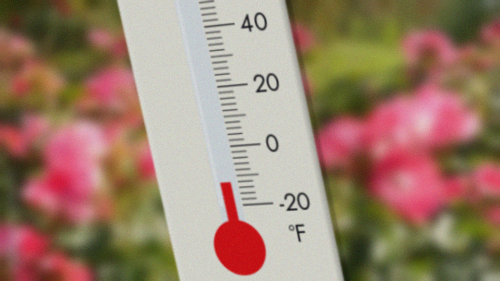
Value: -12,°F
